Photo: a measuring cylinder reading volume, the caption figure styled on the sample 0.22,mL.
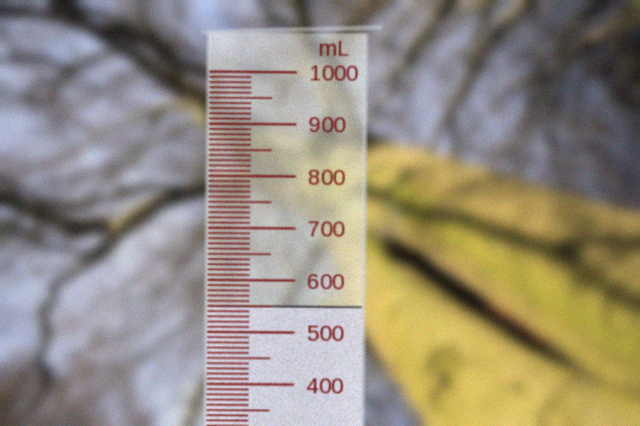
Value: 550,mL
